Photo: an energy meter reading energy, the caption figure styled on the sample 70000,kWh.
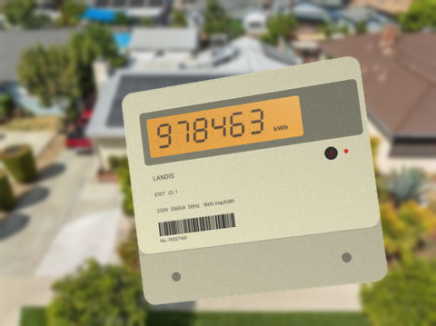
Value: 978463,kWh
